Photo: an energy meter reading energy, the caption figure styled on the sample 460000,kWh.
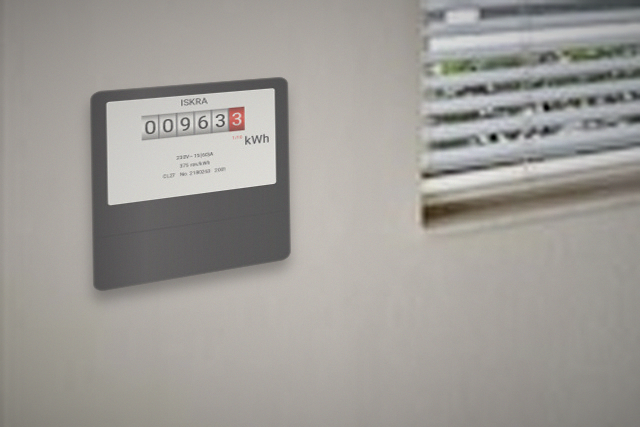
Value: 963.3,kWh
